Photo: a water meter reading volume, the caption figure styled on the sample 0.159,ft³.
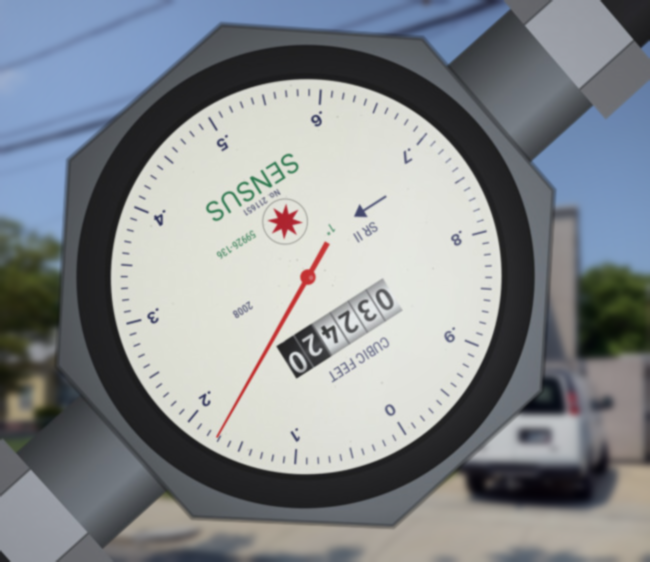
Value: 32420.17,ft³
